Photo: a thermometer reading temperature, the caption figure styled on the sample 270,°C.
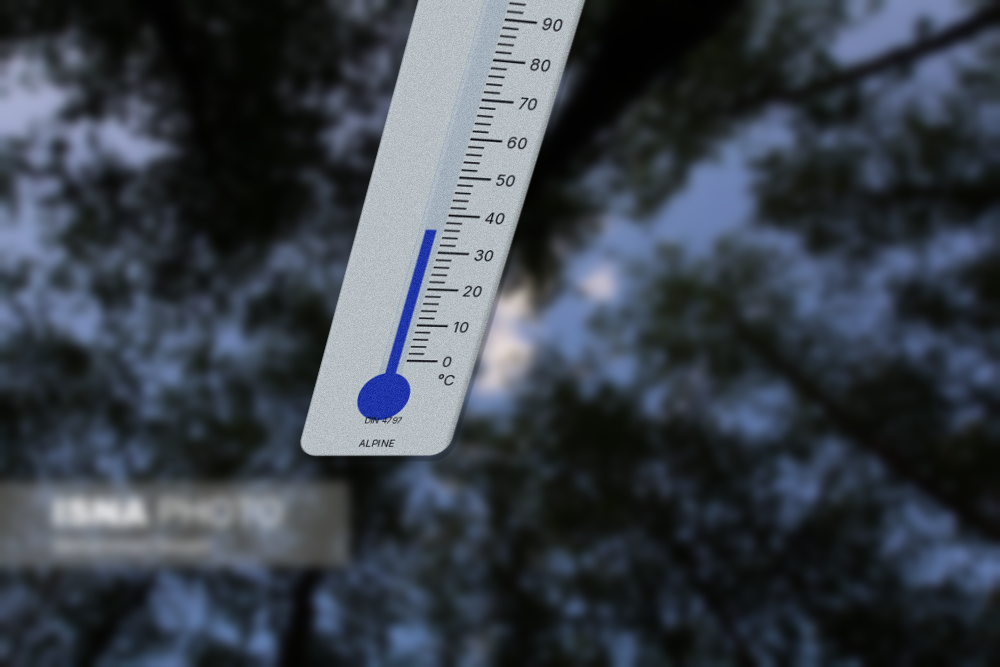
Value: 36,°C
